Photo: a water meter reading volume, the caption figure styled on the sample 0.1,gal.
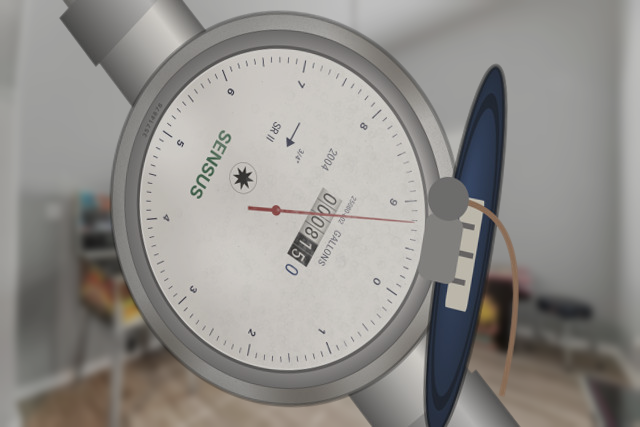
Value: 8149.2,gal
